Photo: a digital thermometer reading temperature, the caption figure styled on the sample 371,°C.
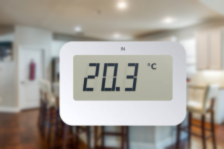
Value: 20.3,°C
